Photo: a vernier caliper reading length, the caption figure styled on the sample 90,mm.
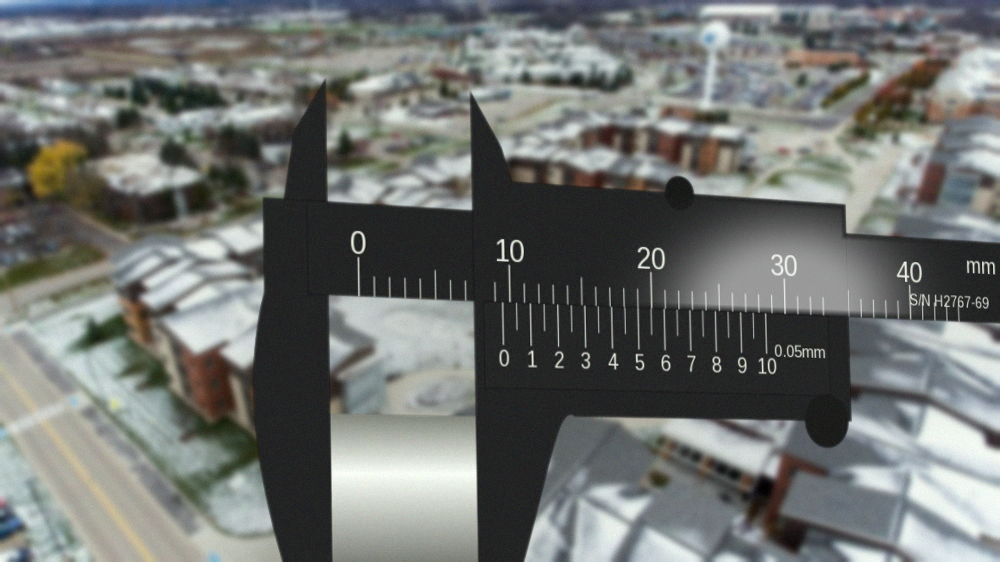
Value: 9.5,mm
